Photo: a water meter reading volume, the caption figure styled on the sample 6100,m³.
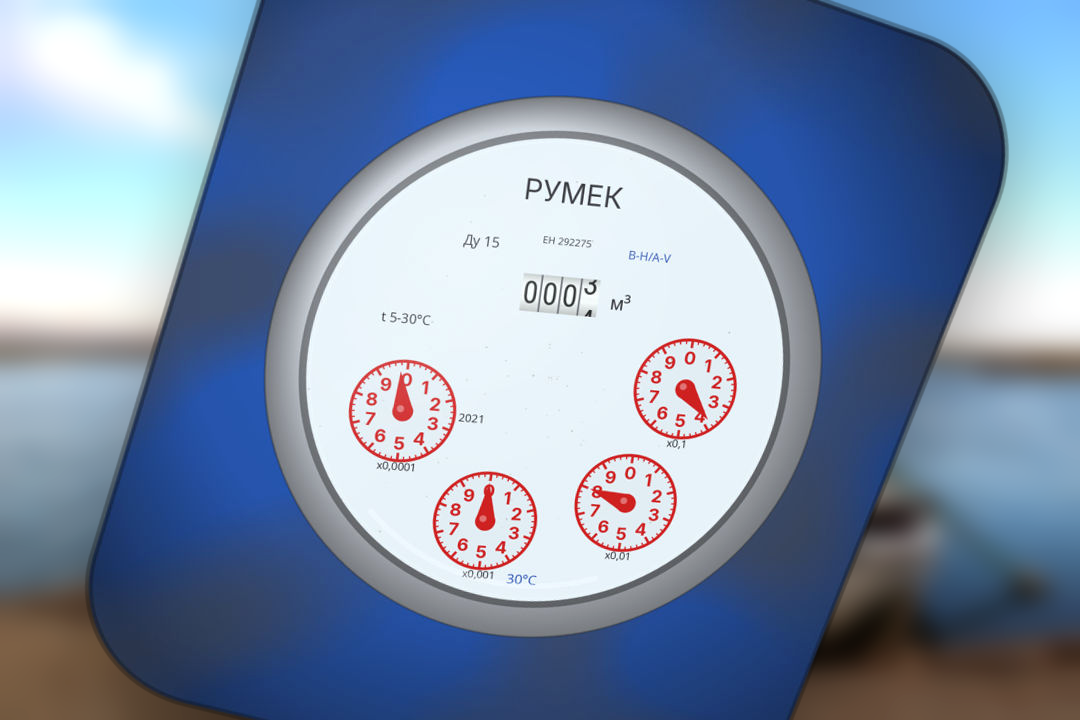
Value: 3.3799,m³
